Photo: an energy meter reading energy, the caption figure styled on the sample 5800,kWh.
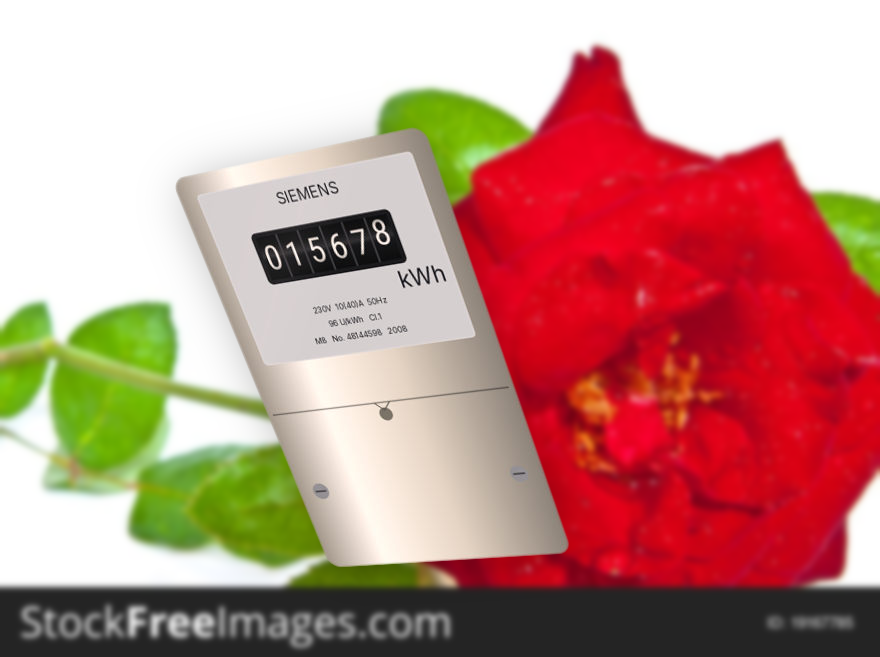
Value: 15678,kWh
